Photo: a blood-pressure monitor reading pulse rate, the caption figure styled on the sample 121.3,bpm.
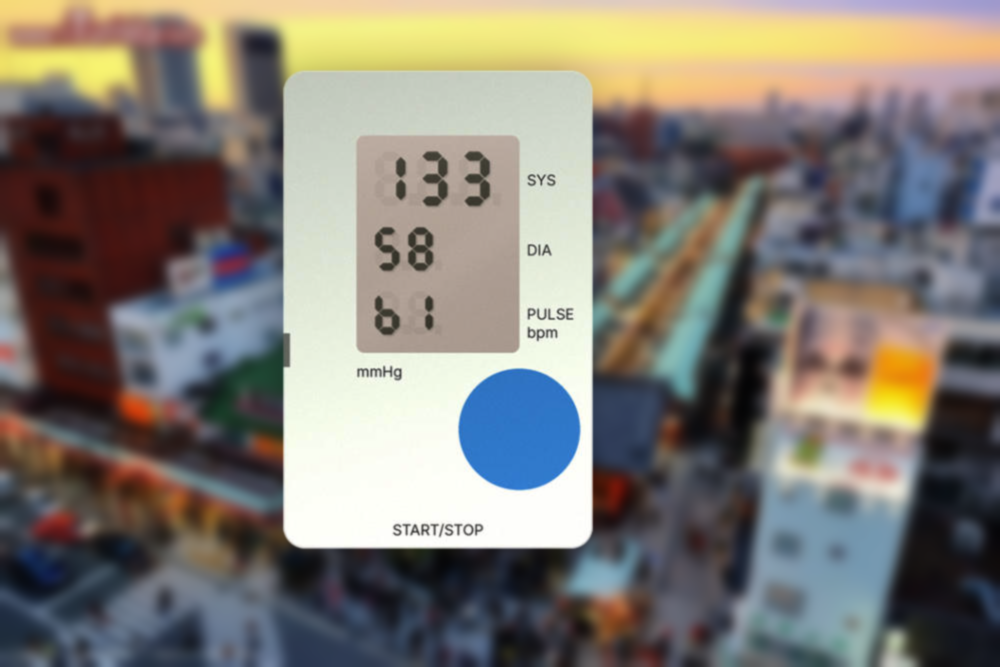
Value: 61,bpm
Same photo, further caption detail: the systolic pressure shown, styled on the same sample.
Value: 133,mmHg
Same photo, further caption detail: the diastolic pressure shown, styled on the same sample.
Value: 58,mmHg
